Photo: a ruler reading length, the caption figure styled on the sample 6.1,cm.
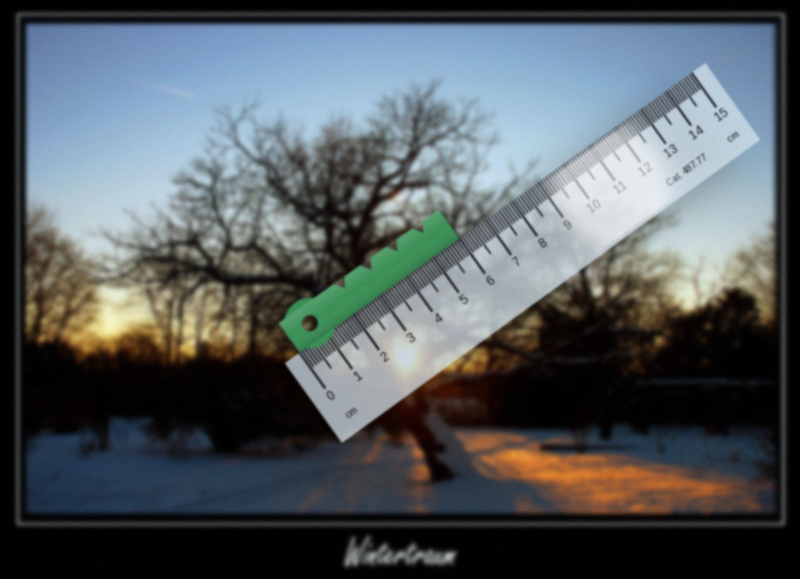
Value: 6,cm
